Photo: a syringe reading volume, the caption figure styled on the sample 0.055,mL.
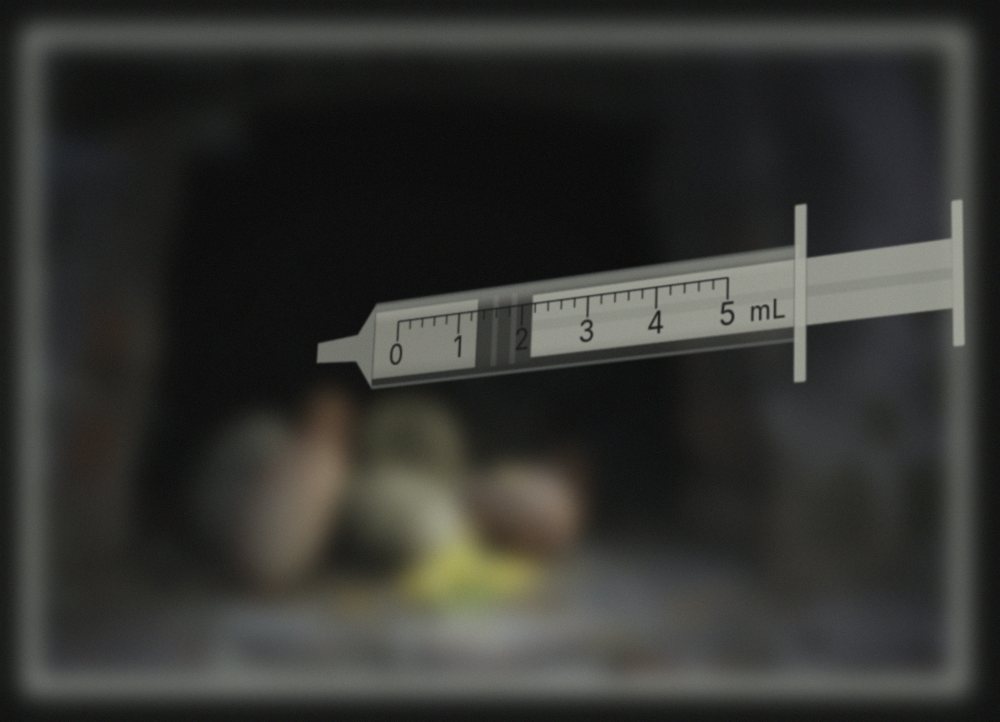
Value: 1.3,mL
